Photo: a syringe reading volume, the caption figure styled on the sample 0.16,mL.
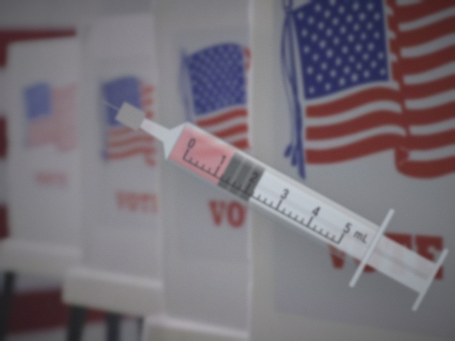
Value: 1.2,mL
